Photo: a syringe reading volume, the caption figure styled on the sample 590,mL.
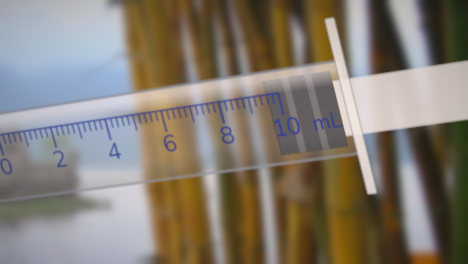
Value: 9.6,mL
